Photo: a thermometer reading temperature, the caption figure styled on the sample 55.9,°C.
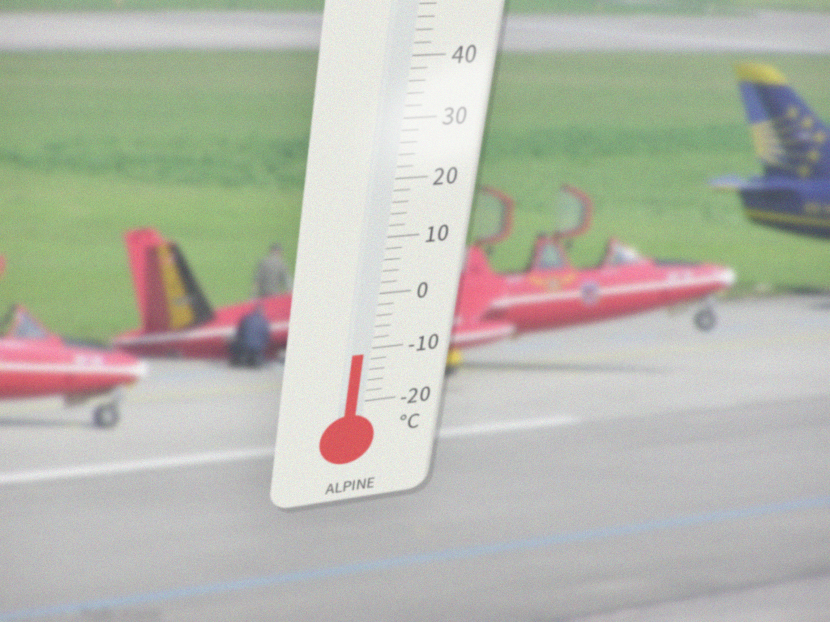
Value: -11,°C
